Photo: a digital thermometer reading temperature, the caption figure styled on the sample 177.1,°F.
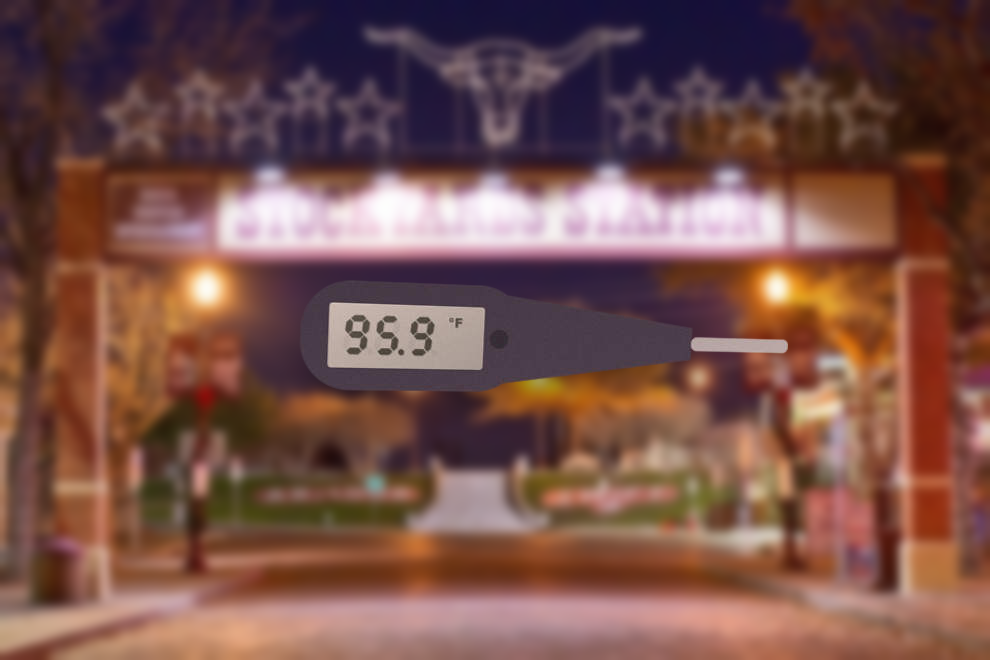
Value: 95.9,°F
